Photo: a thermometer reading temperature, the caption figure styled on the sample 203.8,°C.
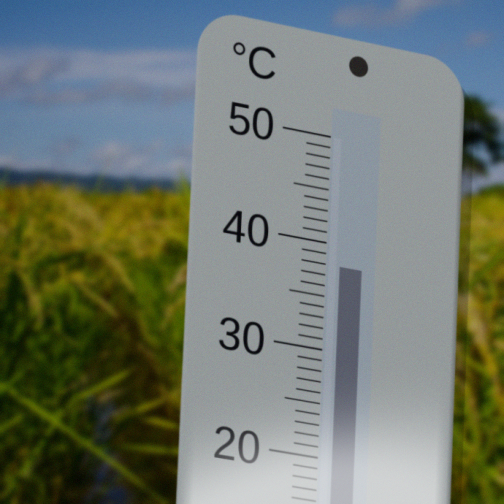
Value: 38,°C
